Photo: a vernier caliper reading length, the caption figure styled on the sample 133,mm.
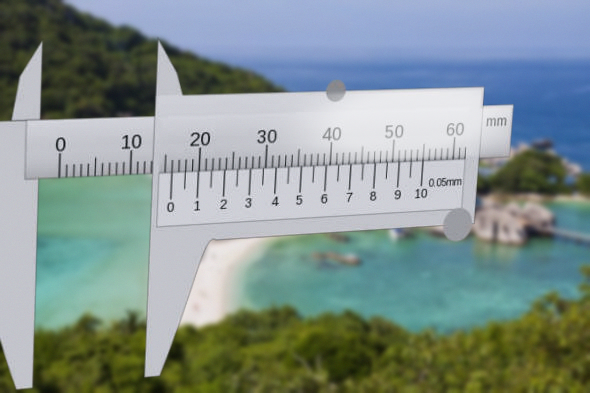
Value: 16.0,mm
